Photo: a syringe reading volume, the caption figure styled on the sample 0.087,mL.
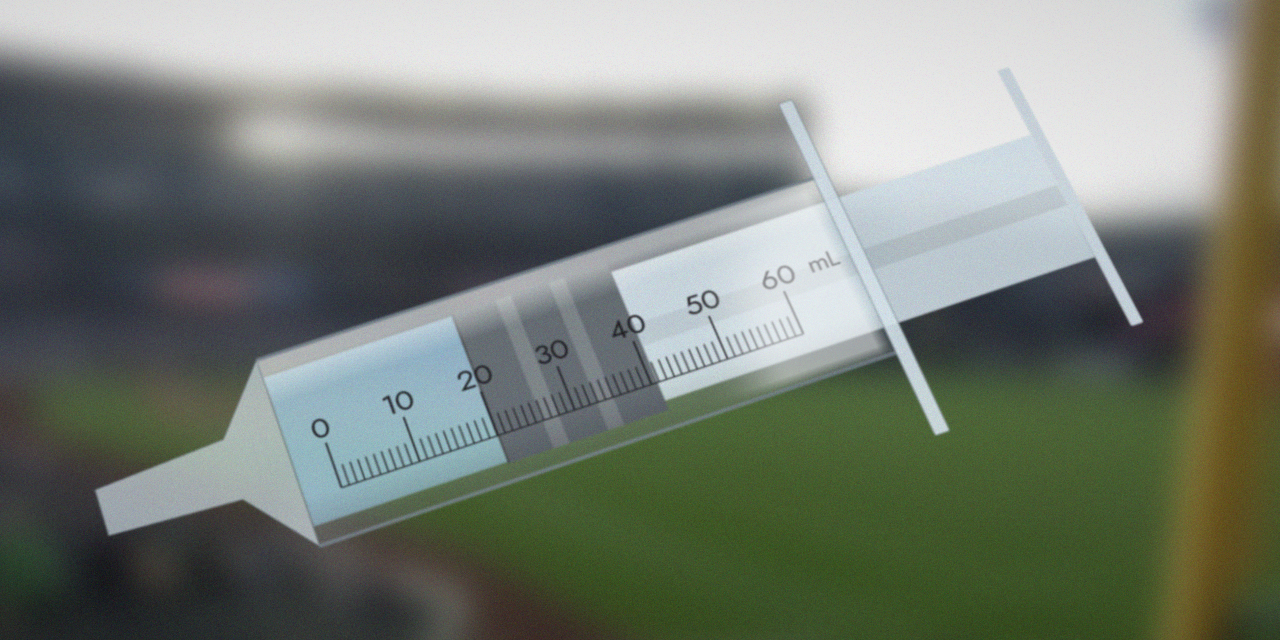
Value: 20,mL
